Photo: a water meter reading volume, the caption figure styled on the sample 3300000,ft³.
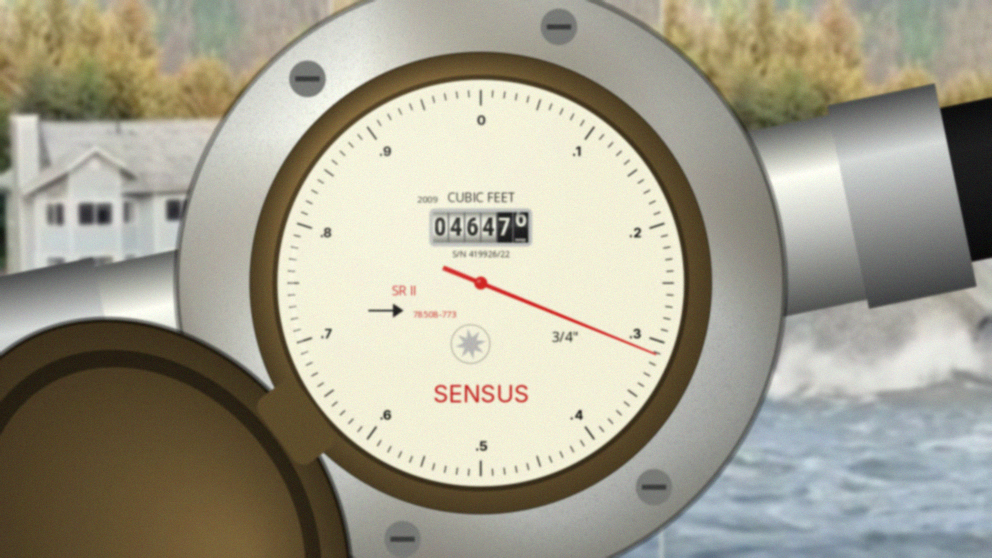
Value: 46476.31,ft³
